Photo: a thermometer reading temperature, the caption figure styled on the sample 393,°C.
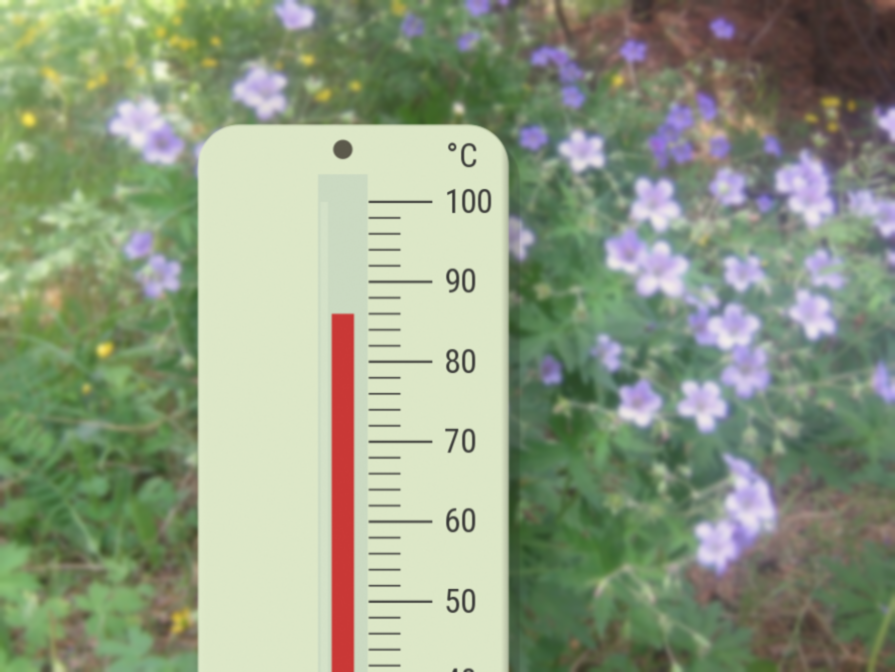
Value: 86,°C
